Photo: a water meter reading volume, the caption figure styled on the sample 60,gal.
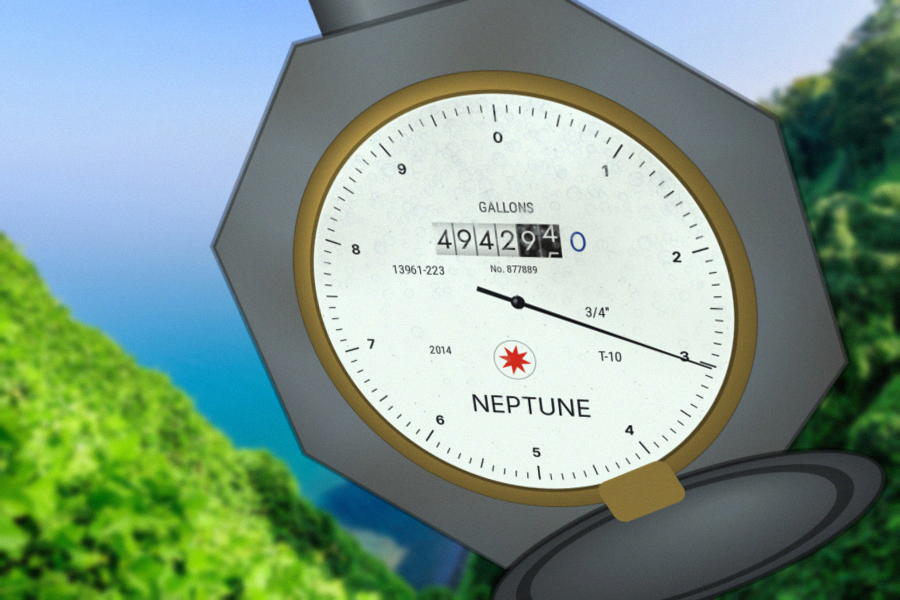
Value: 4942943.0,gal
